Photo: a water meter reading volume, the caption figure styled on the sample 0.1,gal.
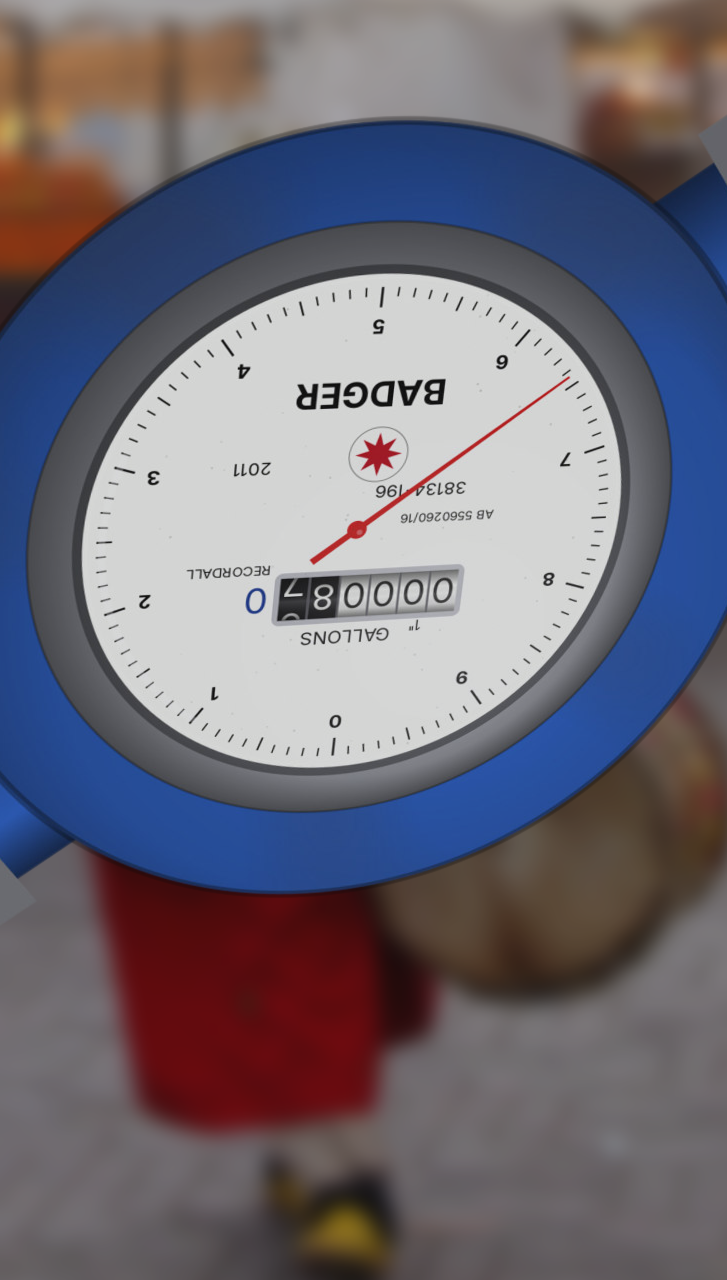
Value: 866.4,gal
